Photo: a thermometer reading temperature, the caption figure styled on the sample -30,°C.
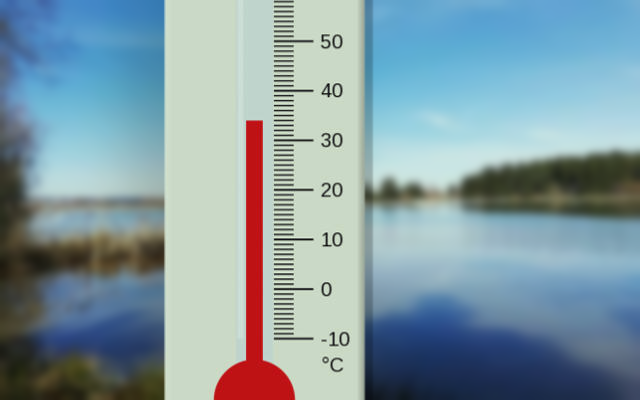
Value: 34,°C
